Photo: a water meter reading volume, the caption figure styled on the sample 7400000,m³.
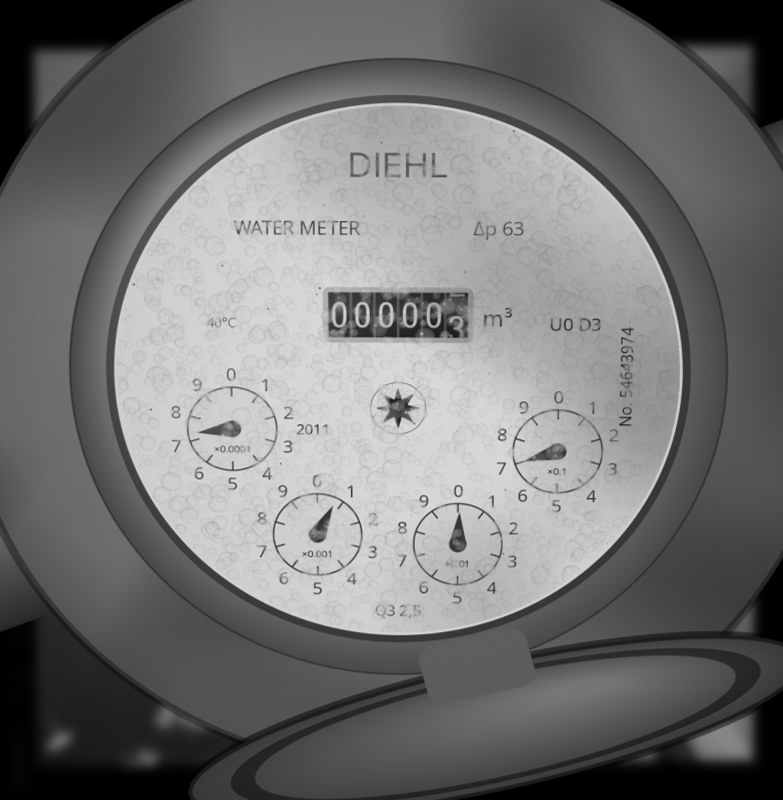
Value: 2.7007,m³
